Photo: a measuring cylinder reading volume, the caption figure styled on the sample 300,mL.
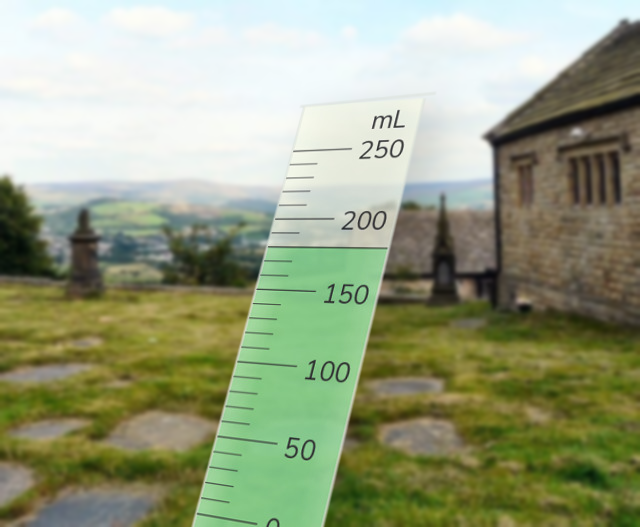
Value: 180,mL
